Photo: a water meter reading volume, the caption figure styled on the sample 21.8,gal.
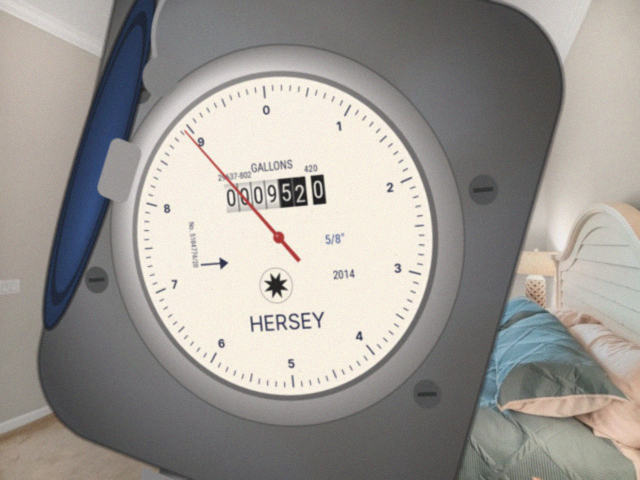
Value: 9518.9,gal
